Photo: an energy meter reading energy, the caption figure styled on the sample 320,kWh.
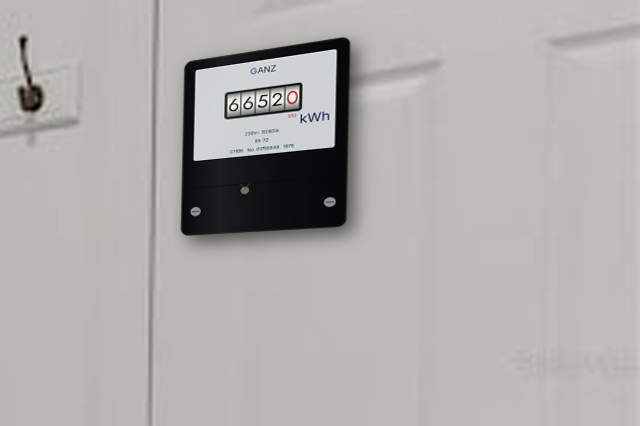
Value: 6652.0,kWh
